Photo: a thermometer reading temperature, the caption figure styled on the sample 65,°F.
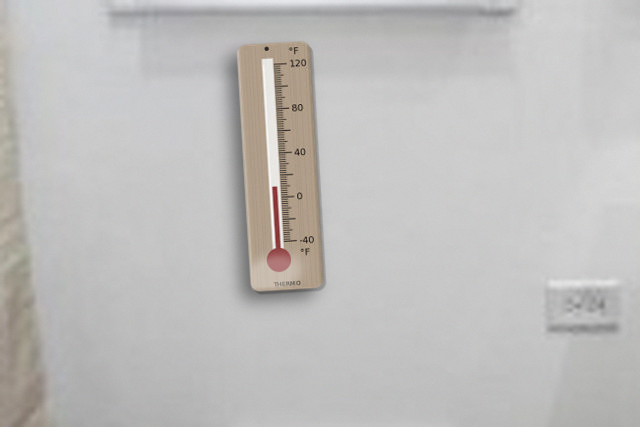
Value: 10,°F
